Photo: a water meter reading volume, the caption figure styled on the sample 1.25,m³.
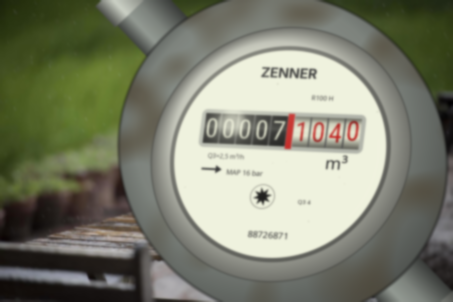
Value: 7.1040,m³
